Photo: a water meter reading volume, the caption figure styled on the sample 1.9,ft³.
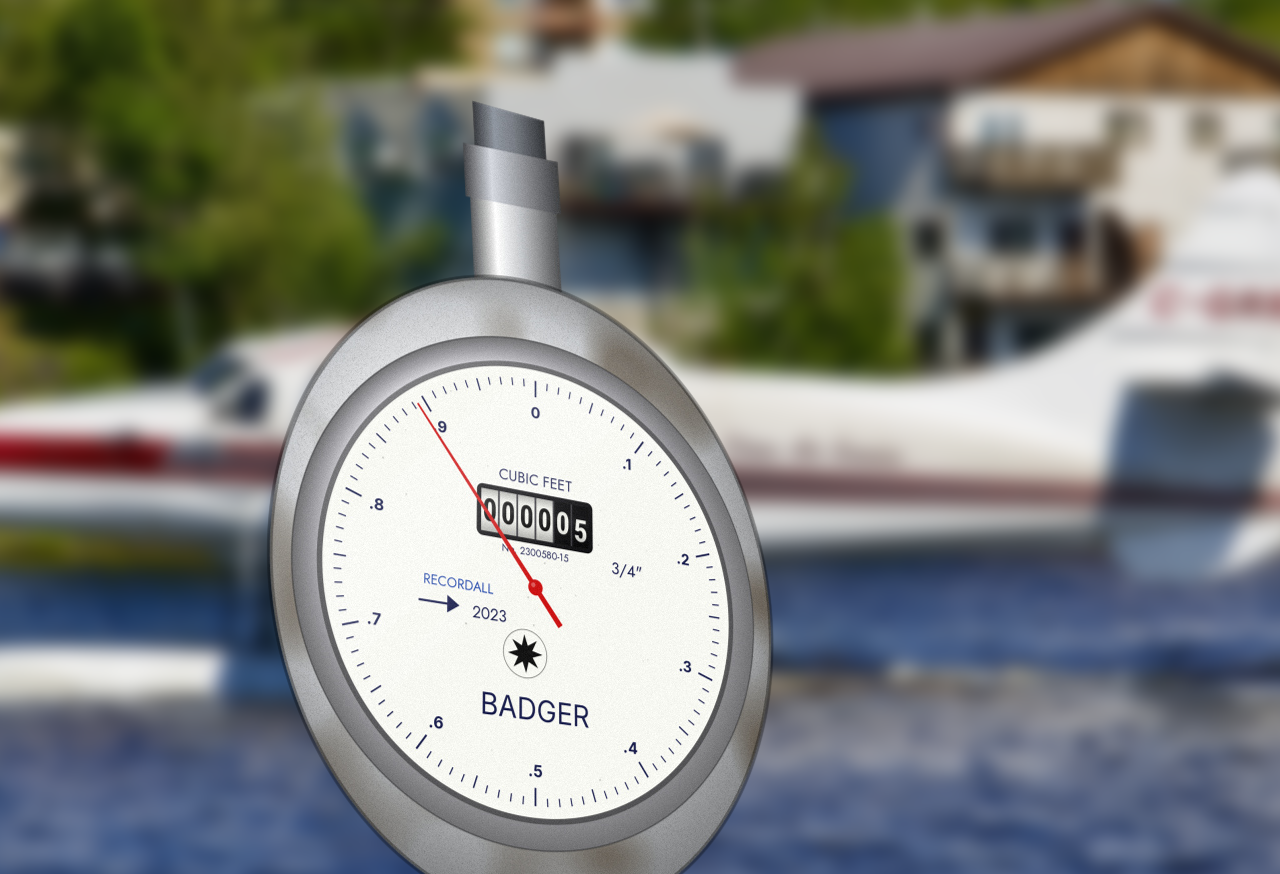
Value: 4.89,ft³
